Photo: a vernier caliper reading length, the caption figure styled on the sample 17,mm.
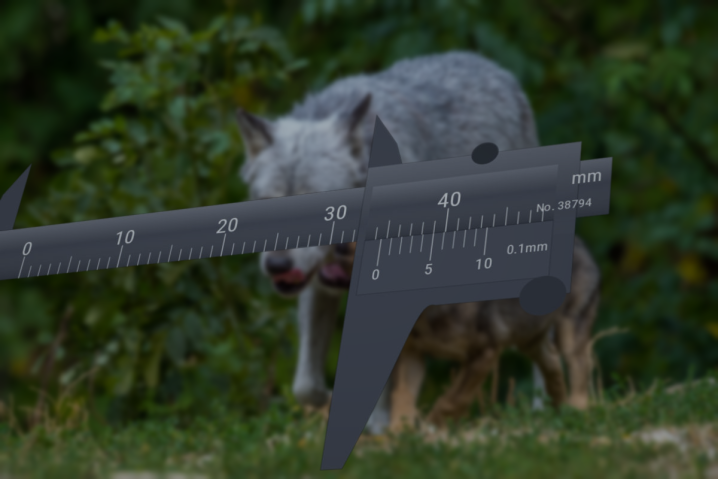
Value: 34.5,mm
